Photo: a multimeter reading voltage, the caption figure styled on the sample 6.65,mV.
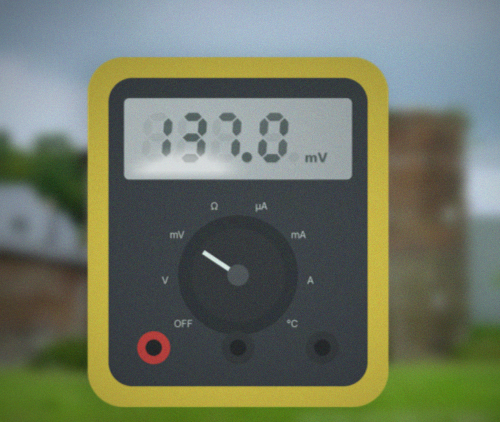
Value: 137.0,mV
